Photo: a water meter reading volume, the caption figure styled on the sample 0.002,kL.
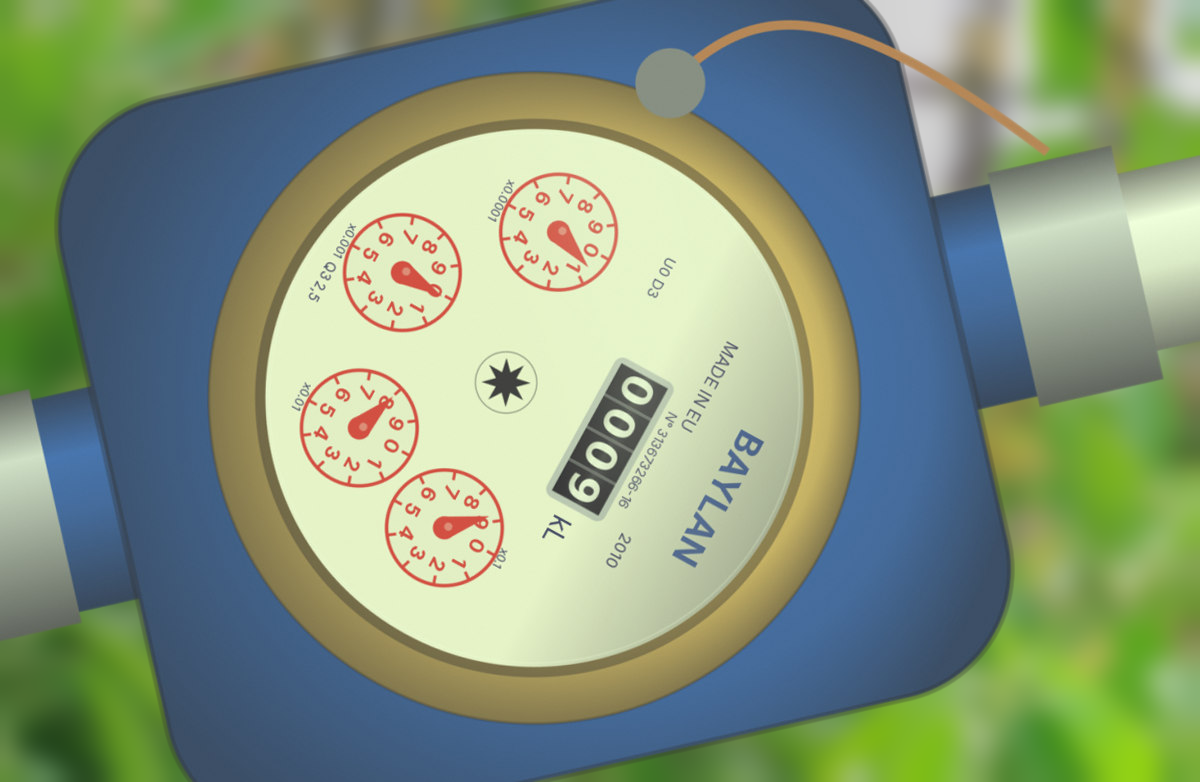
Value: 9.8800,kL
